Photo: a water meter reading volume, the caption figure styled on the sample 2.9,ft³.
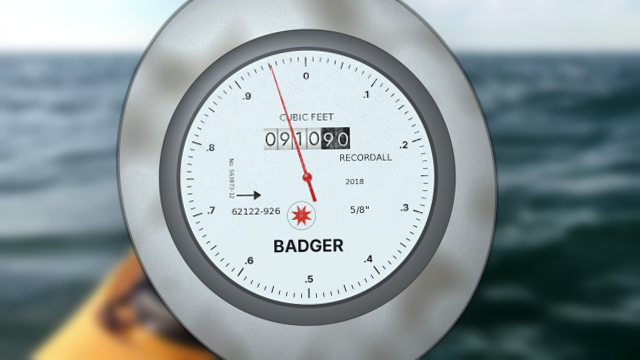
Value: 91089.95,ft³
